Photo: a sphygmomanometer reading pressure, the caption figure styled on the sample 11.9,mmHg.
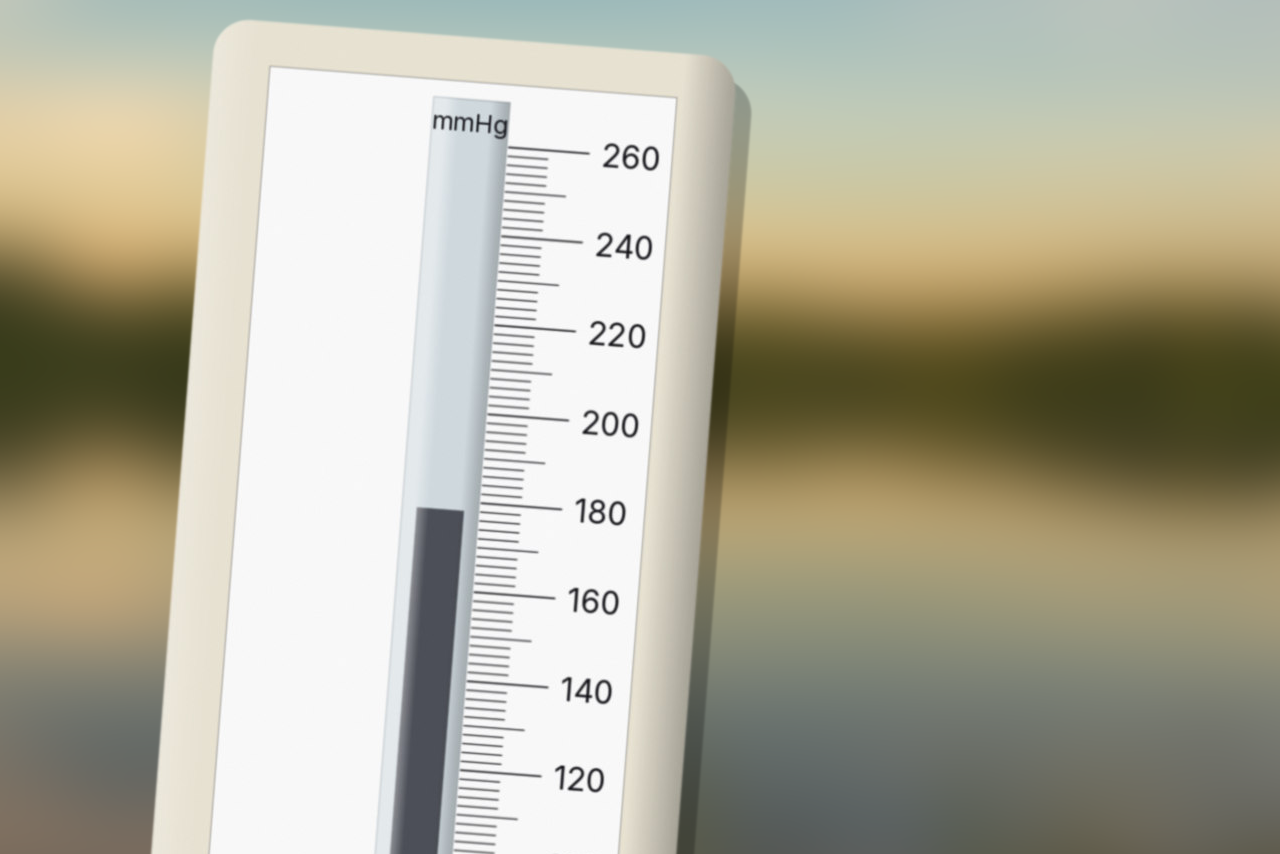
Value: 178,mmHg
